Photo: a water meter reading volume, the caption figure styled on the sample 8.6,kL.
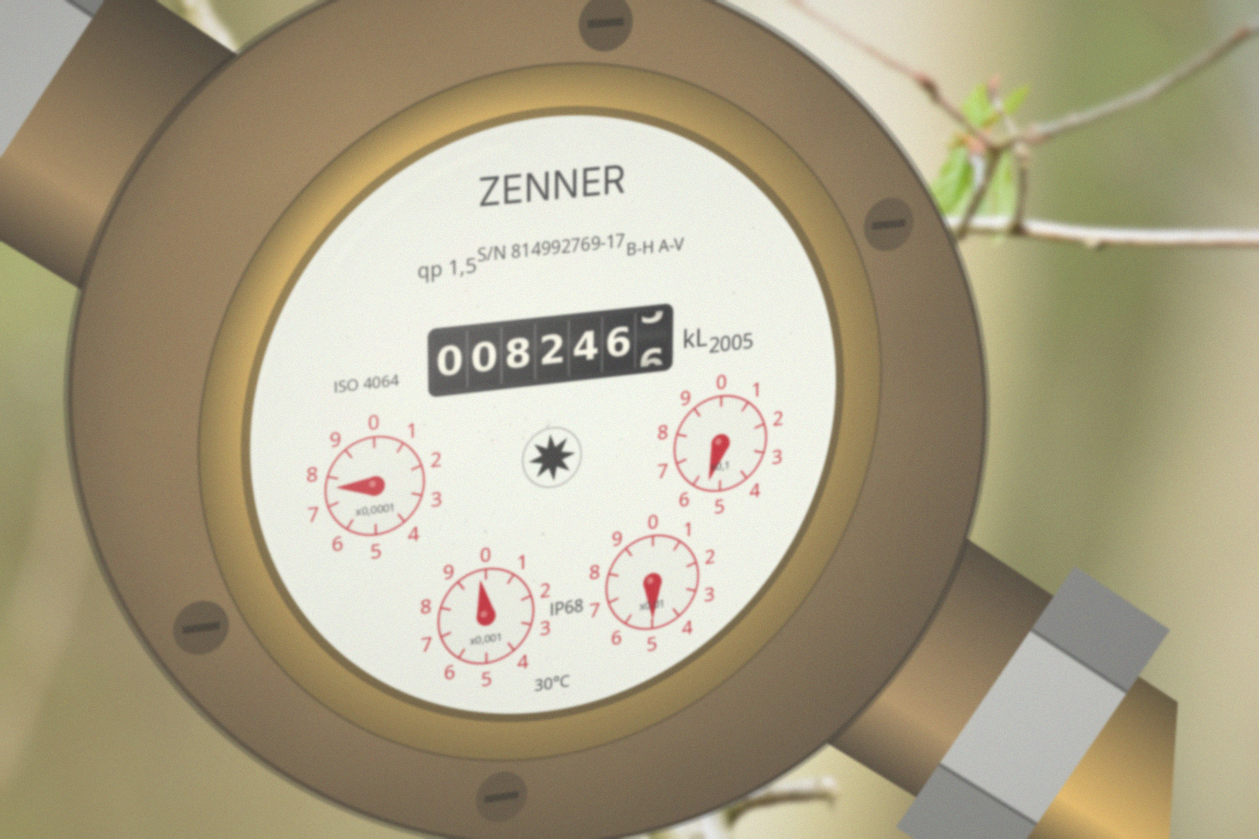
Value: 82465.5497,kL
